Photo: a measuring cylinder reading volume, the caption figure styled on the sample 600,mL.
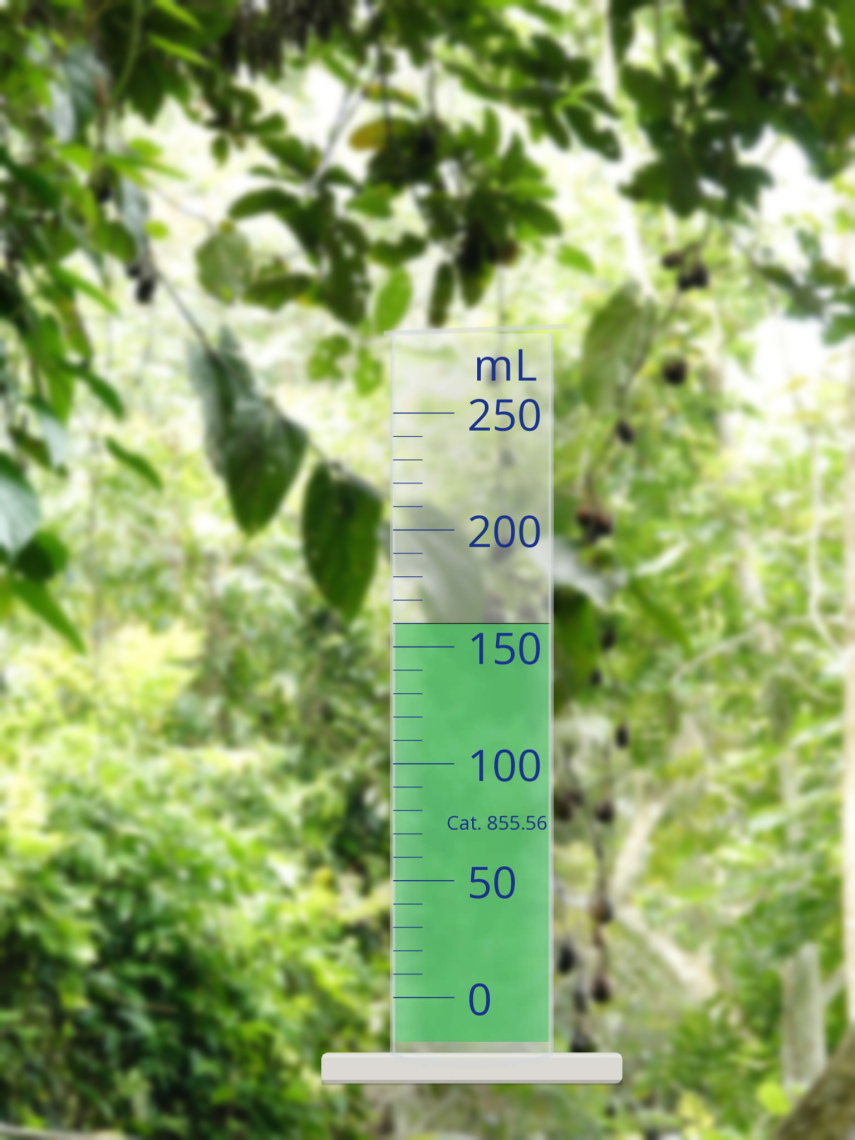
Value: 160,mL
